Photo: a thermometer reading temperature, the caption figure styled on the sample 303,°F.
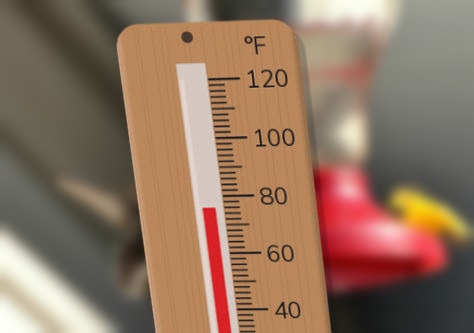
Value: 76,°F
